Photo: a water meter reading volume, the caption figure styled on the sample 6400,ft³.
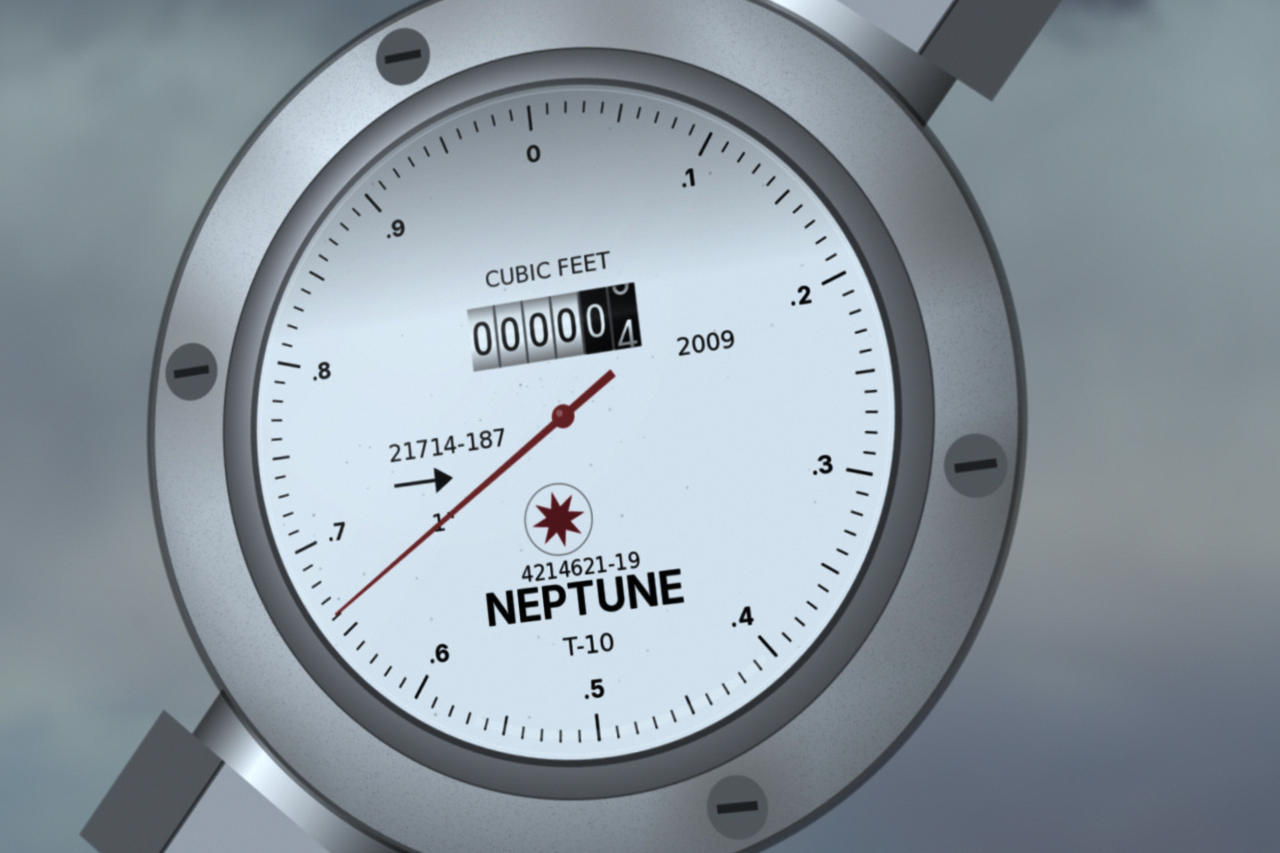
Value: 3.66,ft³
